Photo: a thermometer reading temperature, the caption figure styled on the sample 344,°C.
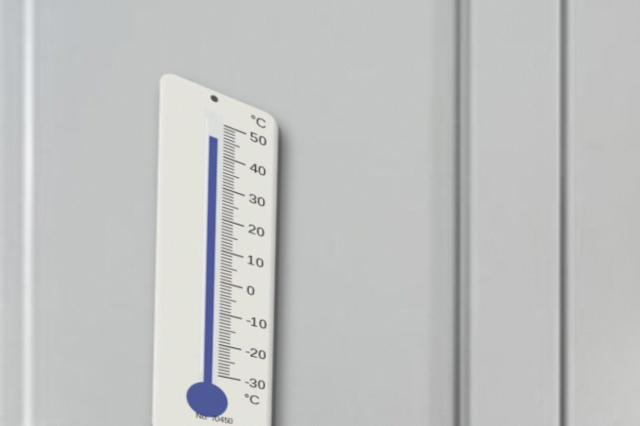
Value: 45,°C
